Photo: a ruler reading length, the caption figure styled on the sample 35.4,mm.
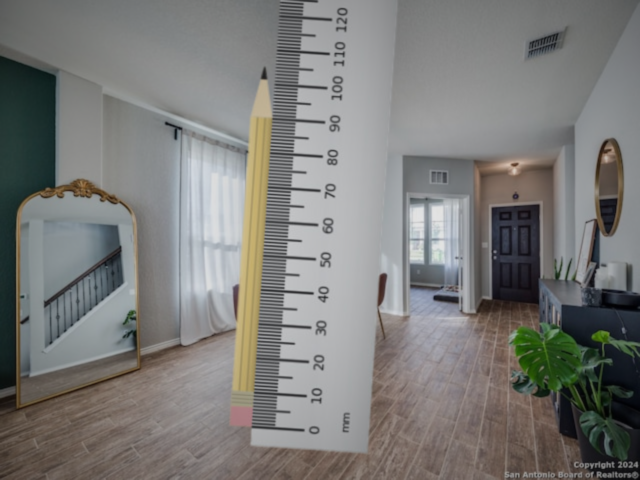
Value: 105,mm
